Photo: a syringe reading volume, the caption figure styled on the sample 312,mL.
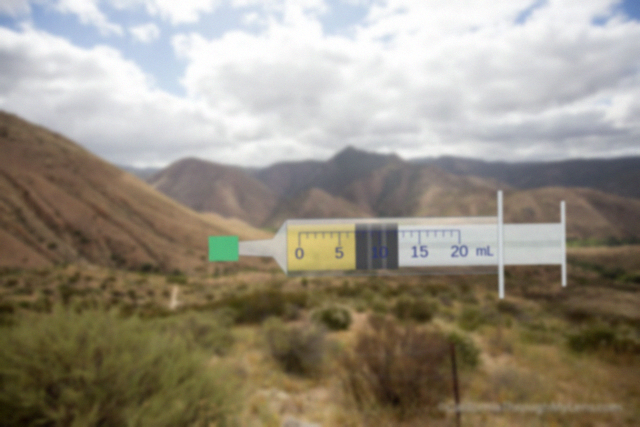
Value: 7,mL
